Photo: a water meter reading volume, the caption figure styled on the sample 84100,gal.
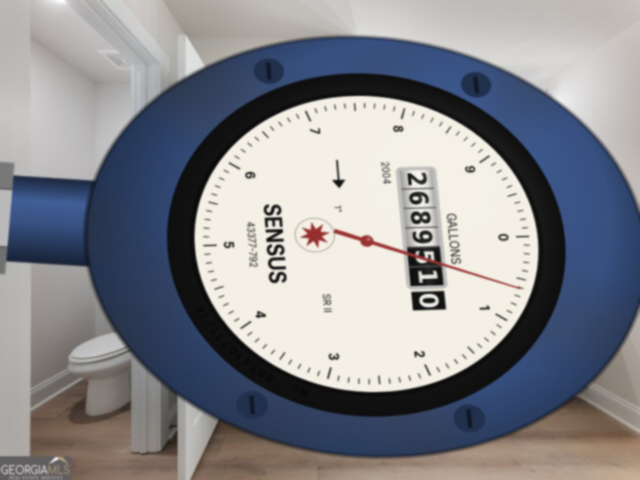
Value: 2689510.6,gal
